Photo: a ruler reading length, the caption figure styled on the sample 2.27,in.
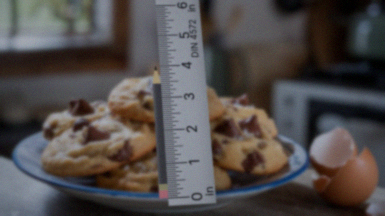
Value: 4,in
